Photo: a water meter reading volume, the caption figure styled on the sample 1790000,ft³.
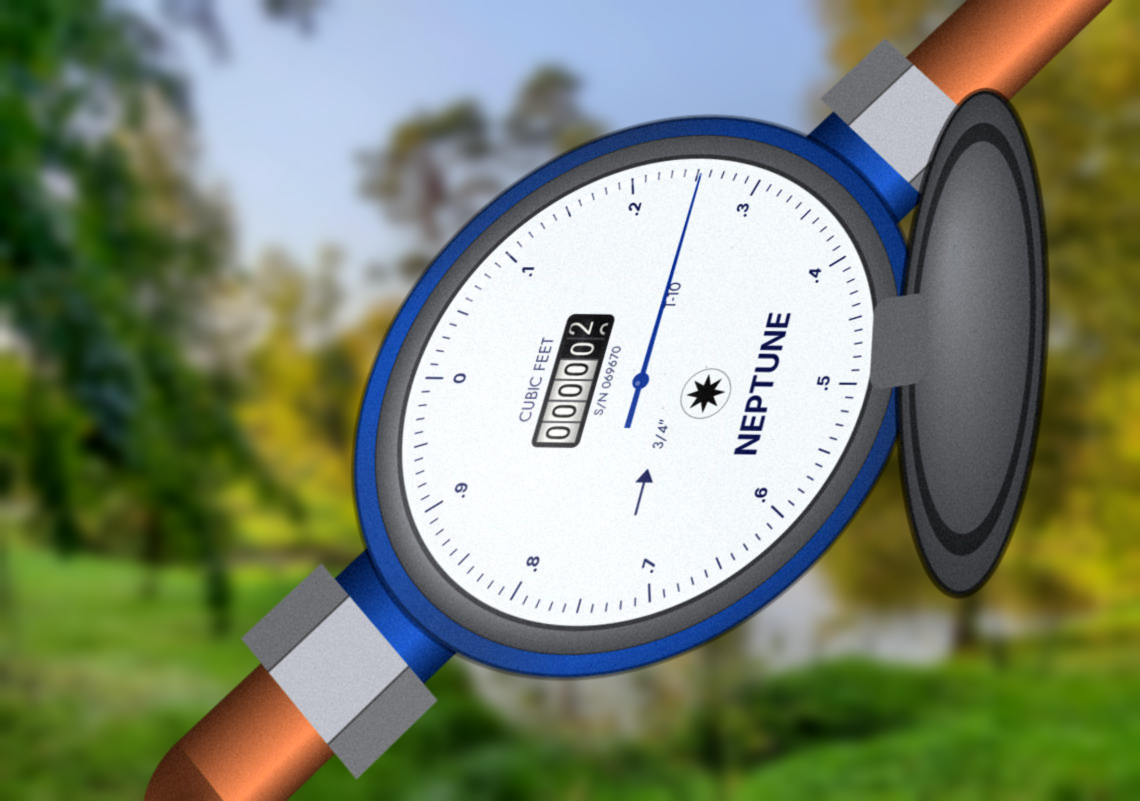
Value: 2.25,ft³
